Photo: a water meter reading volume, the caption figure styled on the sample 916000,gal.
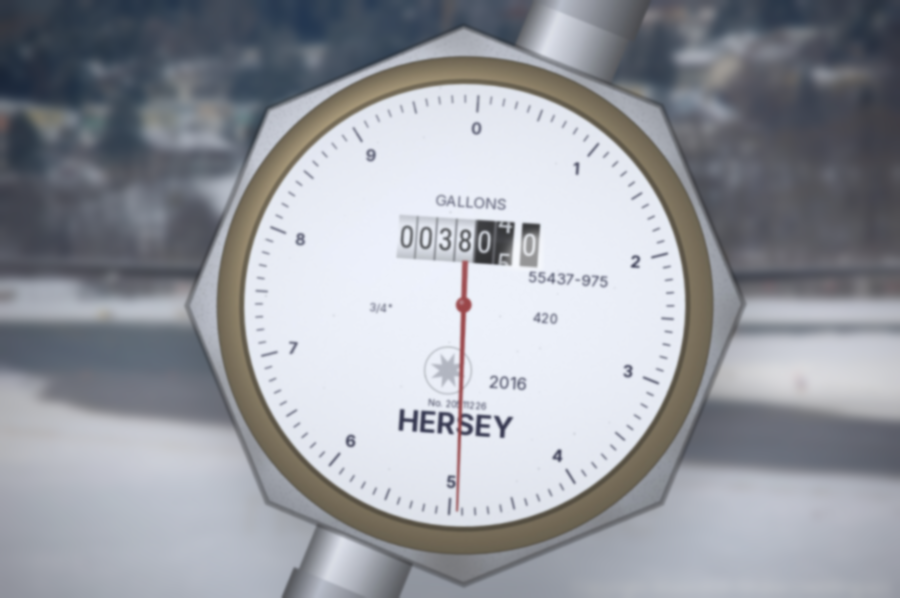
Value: 38044.9,gal
